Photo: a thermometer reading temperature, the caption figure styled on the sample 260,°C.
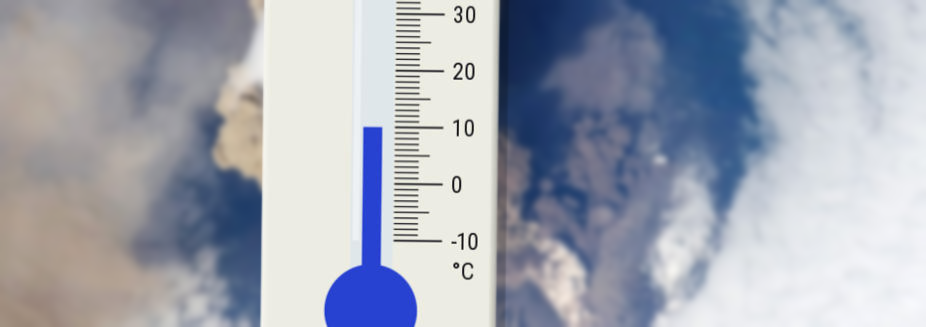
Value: 10,°C
